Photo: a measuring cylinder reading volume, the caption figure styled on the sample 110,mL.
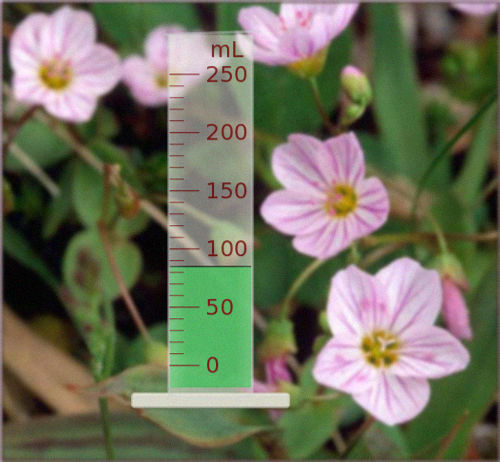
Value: 85,mL
